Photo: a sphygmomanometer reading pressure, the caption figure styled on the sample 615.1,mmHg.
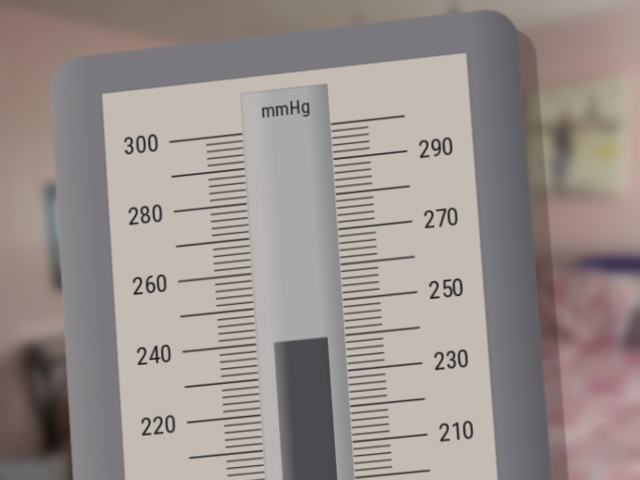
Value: 240,mmHg
